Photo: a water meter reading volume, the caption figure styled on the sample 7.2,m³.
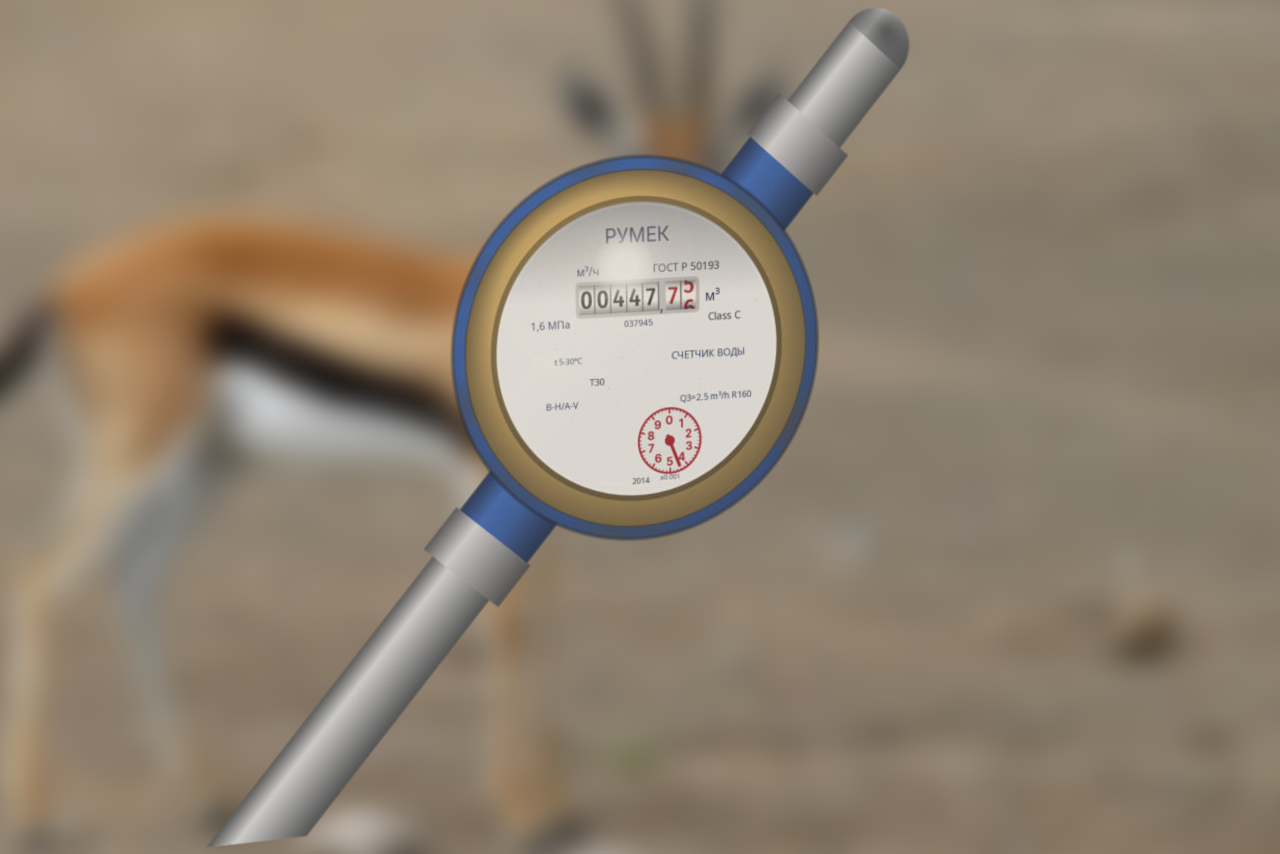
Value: 447.754,m³
